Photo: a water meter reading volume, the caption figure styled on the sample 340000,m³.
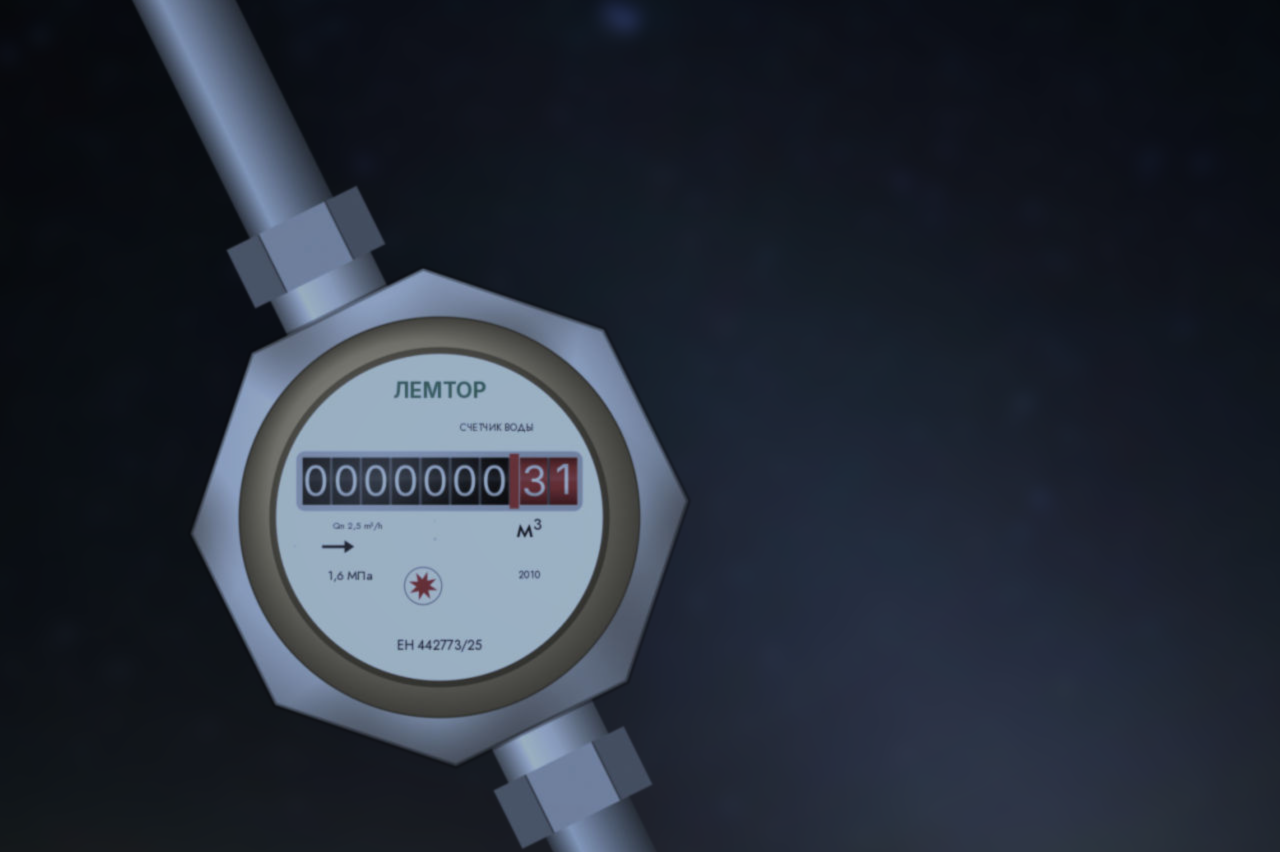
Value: 0.31,m³
